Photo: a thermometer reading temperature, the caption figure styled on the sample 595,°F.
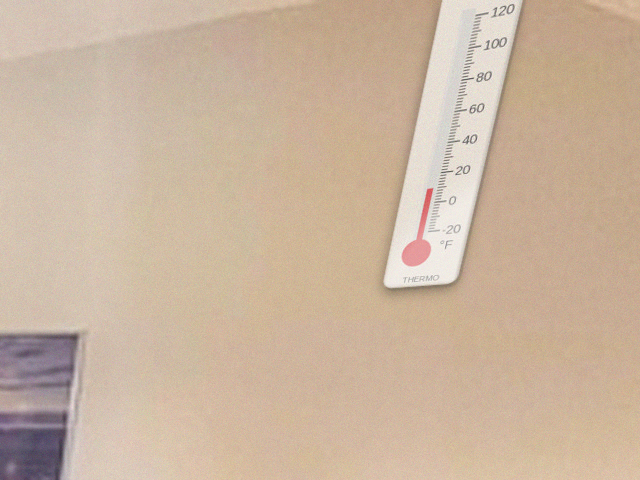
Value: 10,°F
